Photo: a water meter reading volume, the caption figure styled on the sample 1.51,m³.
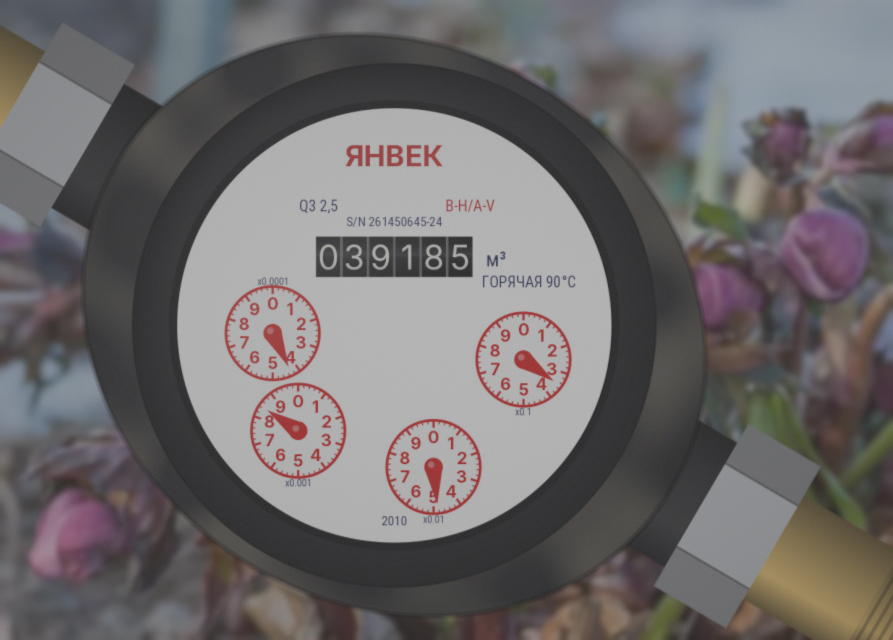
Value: 39185.3484,m³
